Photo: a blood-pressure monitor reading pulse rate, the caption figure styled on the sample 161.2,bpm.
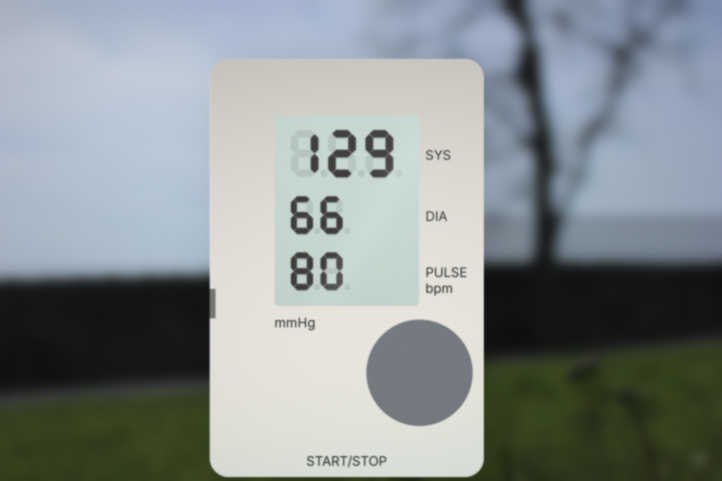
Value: 80,bpm
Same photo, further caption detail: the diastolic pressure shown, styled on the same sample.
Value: 66,mmHg
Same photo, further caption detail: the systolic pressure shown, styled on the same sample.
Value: 129,mmHg
